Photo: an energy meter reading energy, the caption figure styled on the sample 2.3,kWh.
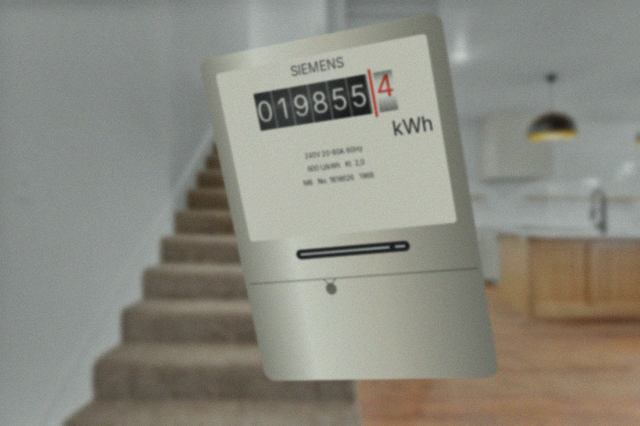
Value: 19855.4,kWh
